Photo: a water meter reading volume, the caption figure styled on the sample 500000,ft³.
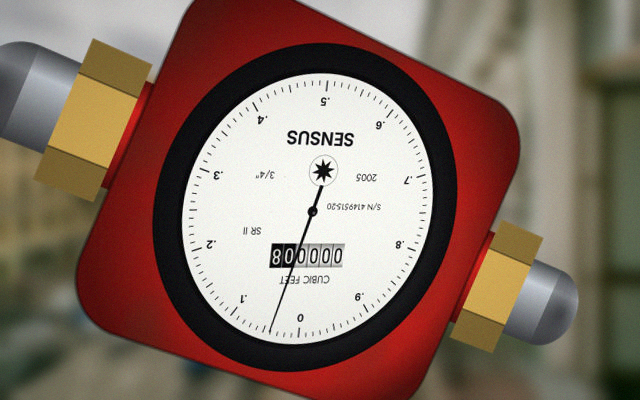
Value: 8.04,ft³
